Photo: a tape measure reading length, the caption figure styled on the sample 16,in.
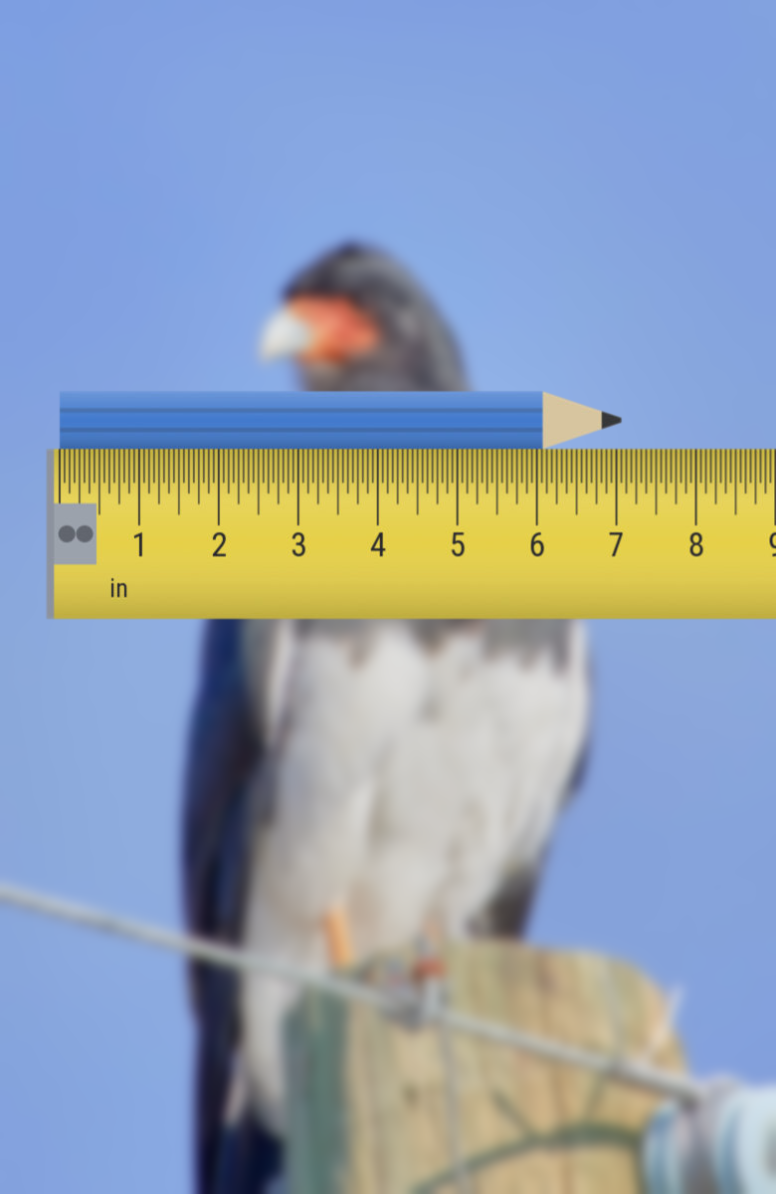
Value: 7.0625,in
